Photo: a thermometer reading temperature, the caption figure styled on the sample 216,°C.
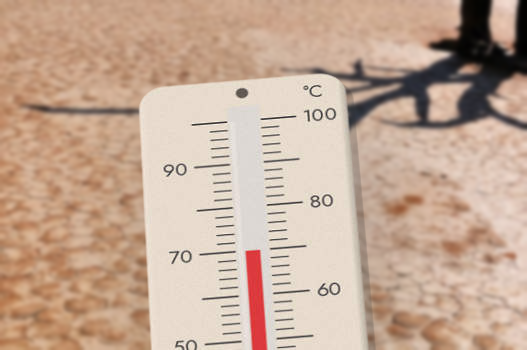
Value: 70,°C
